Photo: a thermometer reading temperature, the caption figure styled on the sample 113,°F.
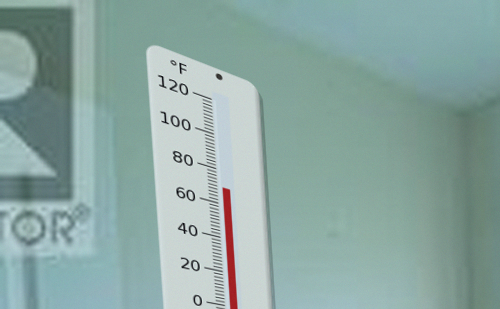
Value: 70,°F
